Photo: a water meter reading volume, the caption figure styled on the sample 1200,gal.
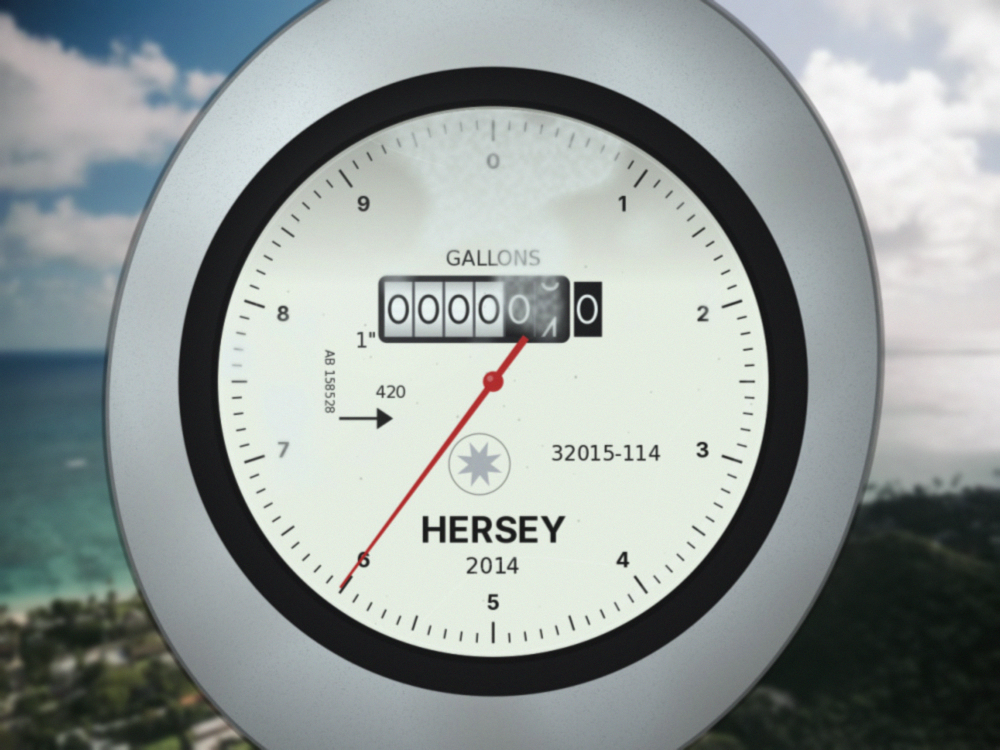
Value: 36.0,gal
